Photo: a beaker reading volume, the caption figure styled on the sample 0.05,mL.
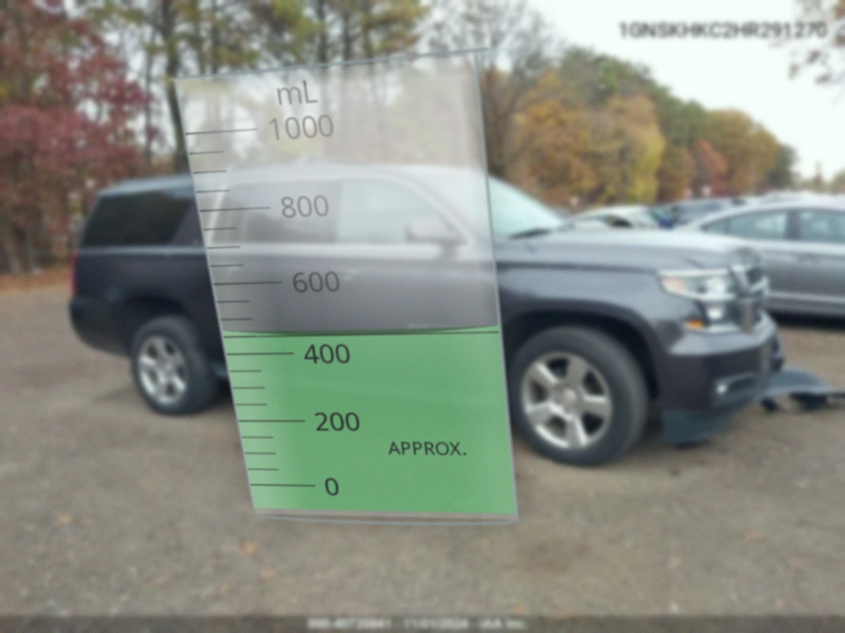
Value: 450,mL
